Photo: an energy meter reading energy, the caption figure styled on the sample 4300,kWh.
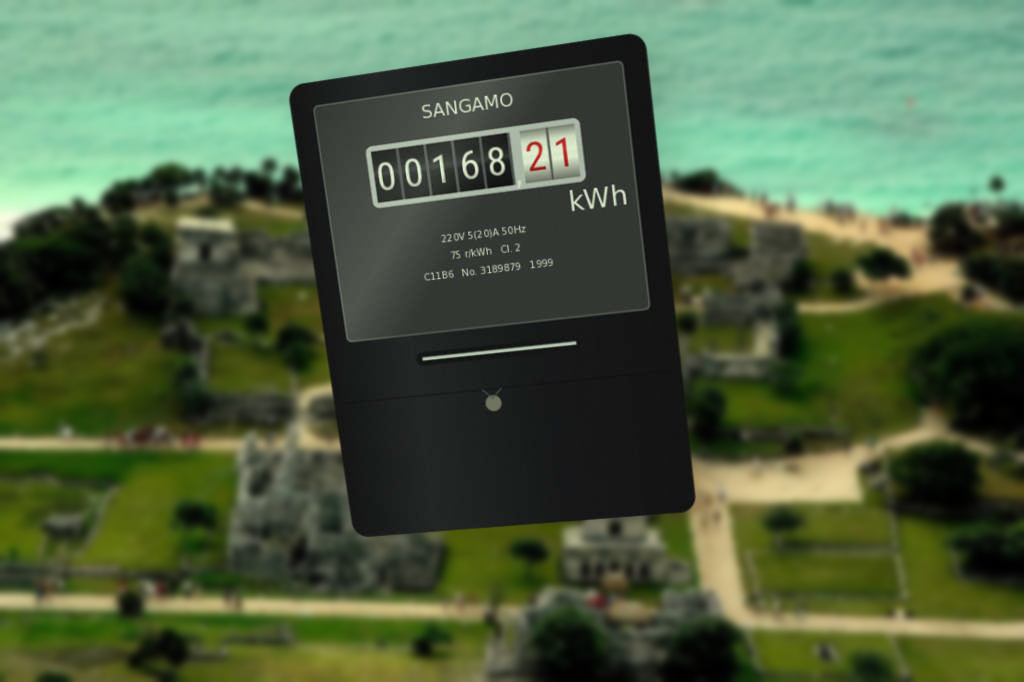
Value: 168.21,kWh
